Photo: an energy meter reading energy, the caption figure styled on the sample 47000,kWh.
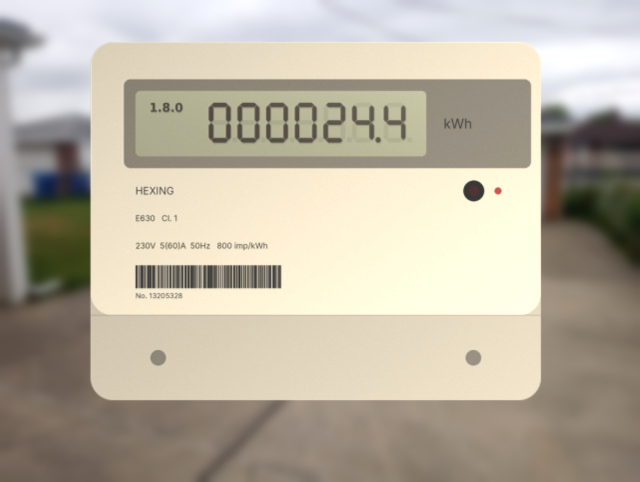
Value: 24.4,kWh
